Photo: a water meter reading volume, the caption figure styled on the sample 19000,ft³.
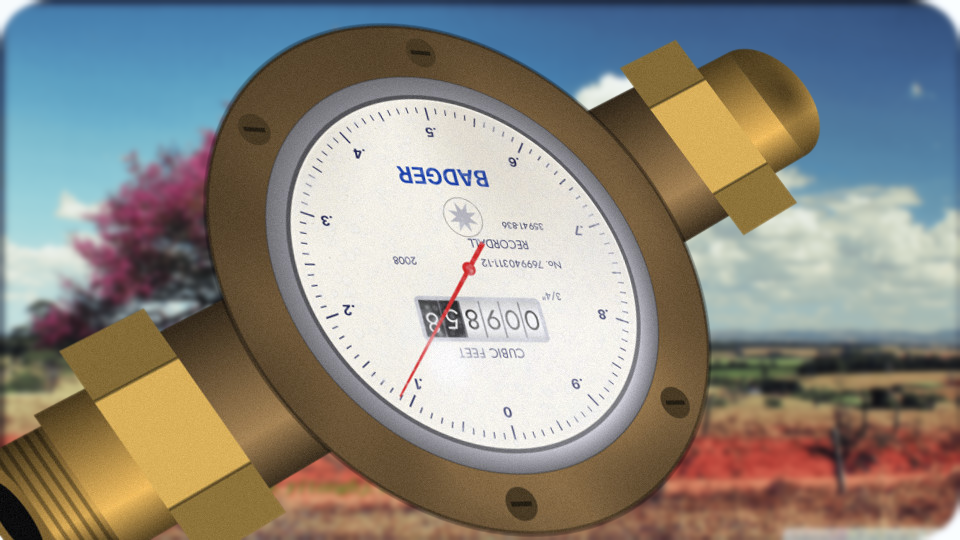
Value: 9858.11,ft³
